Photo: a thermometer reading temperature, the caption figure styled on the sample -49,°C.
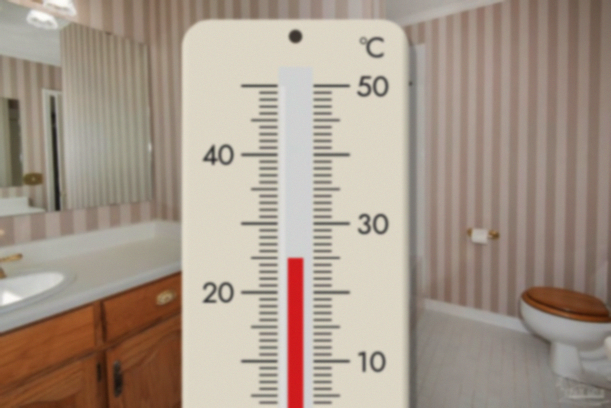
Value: 25,°C
